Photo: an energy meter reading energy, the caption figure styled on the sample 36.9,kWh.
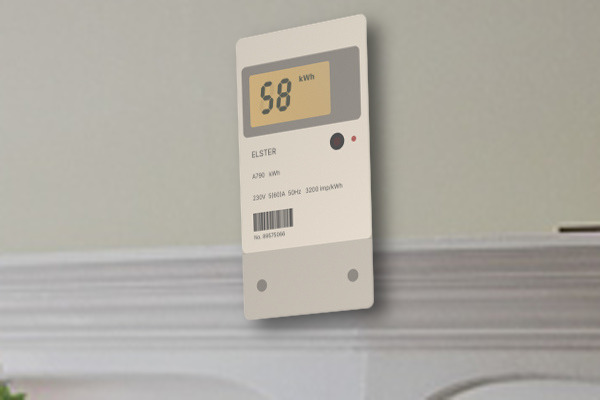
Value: 58,kWh
